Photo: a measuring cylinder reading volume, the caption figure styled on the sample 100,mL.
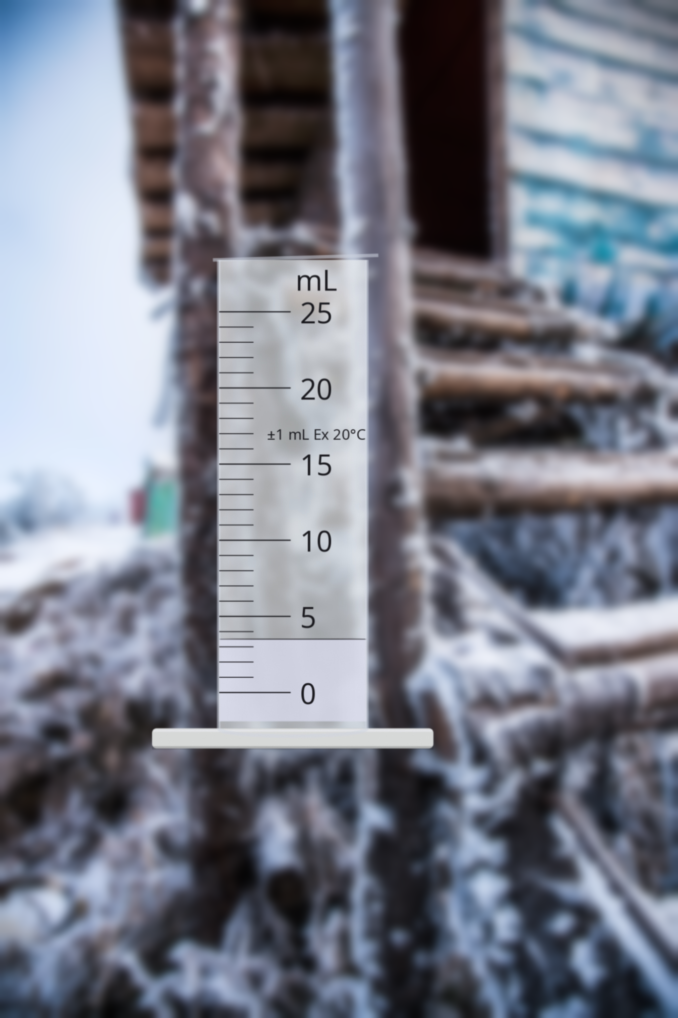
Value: 3.5,mL
